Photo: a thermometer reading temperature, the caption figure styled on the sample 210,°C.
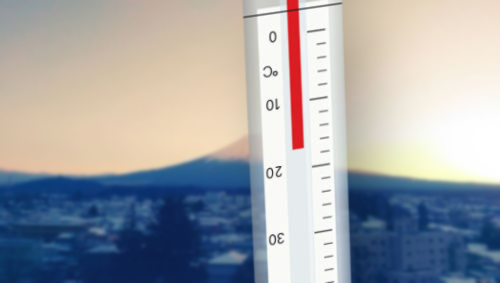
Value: 17,°C
